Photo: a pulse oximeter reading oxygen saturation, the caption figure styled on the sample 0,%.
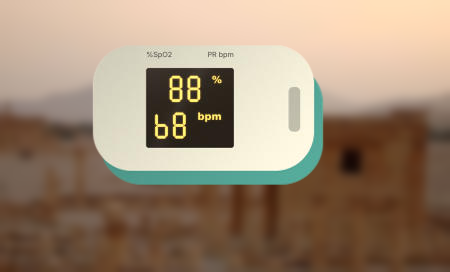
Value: 88,%
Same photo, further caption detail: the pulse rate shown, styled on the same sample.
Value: 68,bpm
